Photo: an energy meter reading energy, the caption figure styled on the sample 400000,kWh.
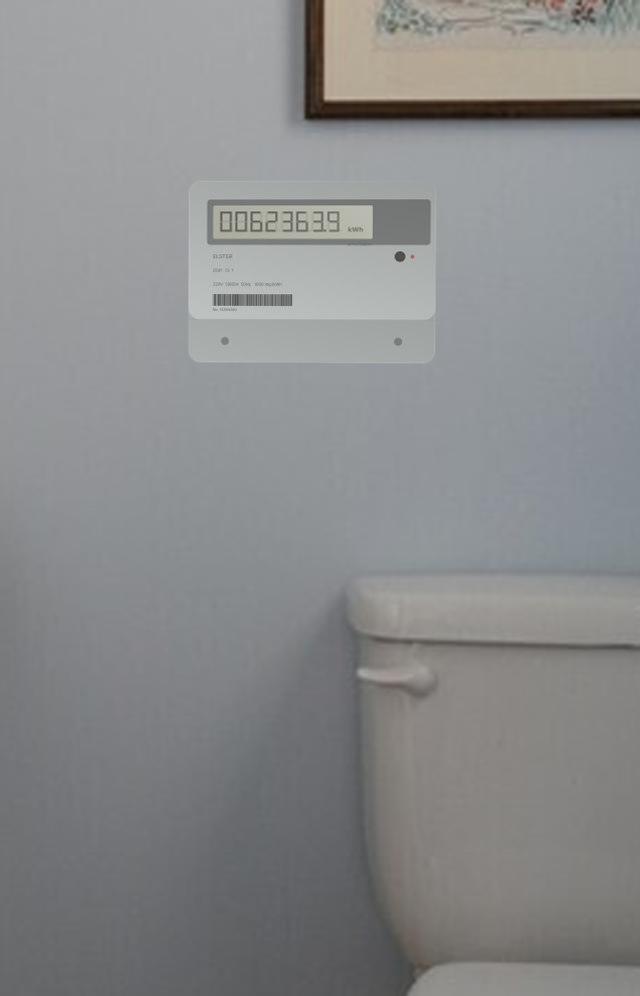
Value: 62363.9,kWh
